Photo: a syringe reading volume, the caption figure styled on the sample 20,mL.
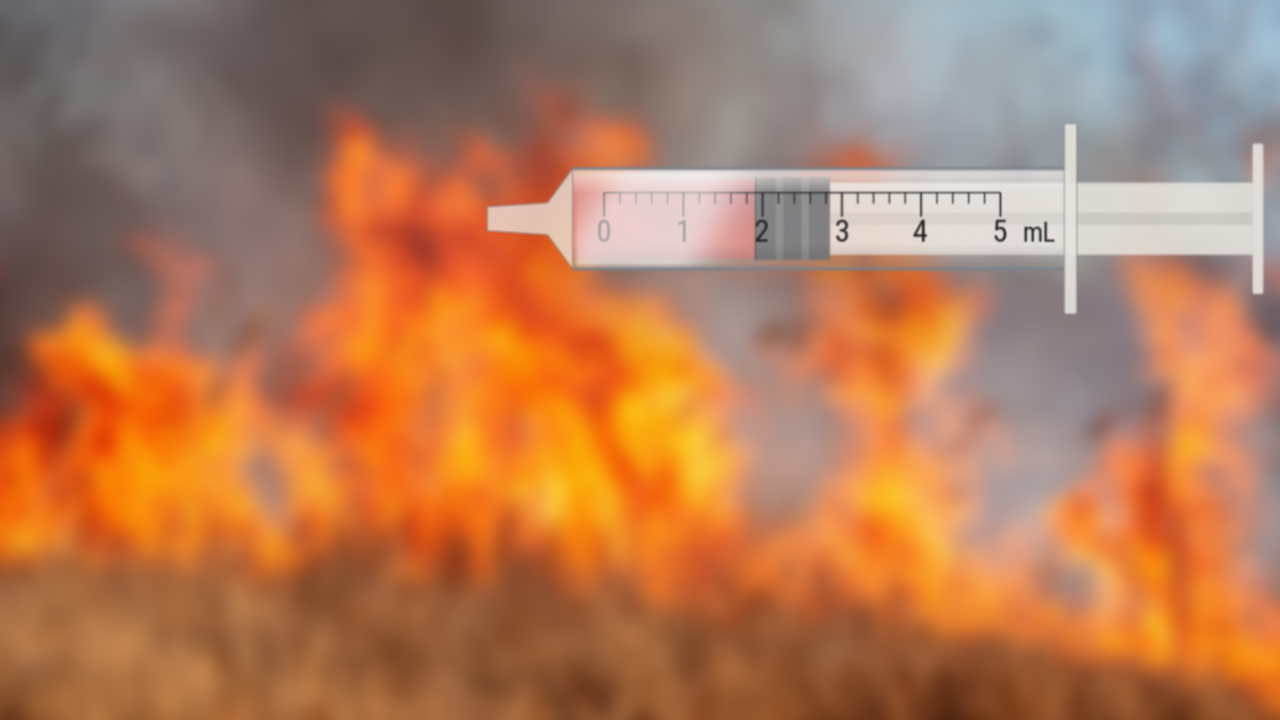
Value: 1.9,mL
